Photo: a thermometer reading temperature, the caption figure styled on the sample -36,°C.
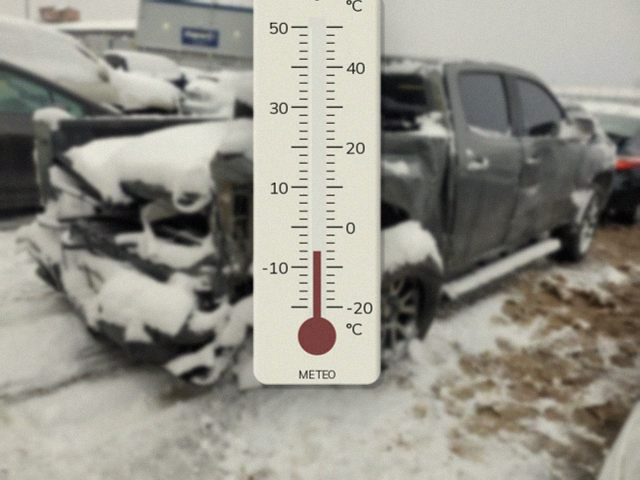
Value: -6,°C
